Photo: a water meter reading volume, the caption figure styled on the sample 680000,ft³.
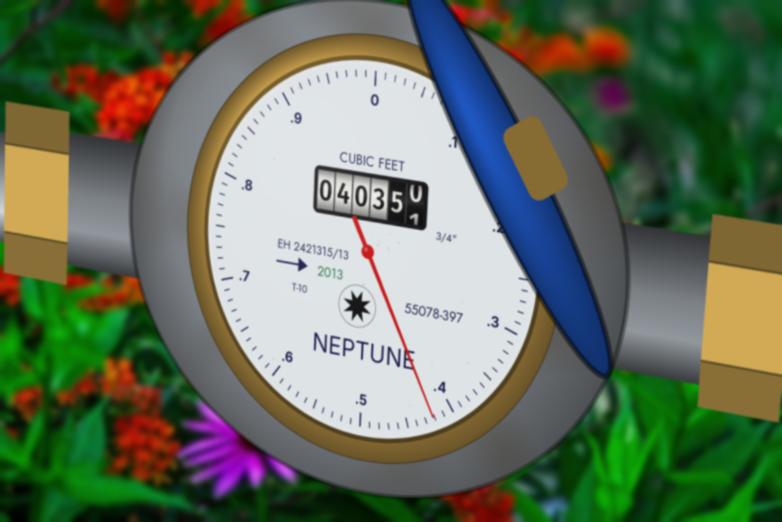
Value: 40350.42,ft³
